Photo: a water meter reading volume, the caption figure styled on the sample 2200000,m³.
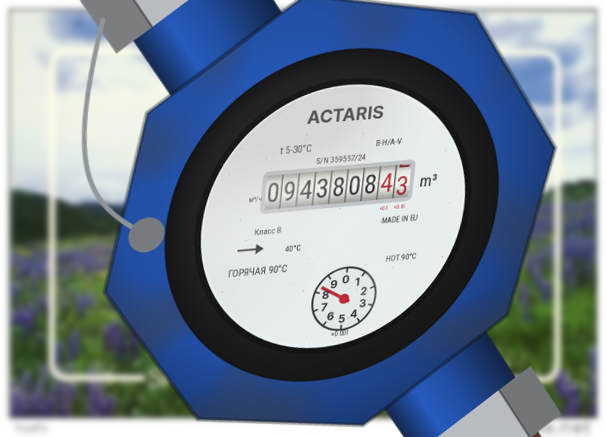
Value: 943808.428,m³
